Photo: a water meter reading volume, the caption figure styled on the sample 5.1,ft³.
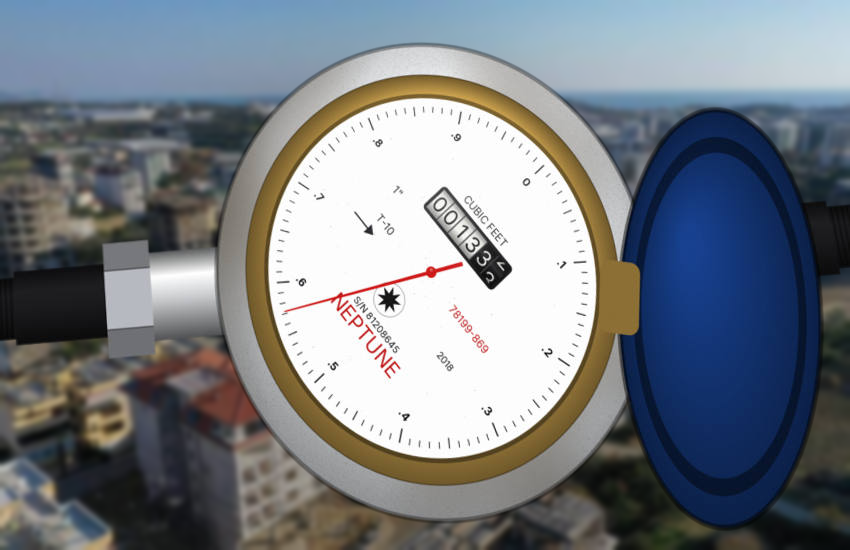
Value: 1332.57,ft³
